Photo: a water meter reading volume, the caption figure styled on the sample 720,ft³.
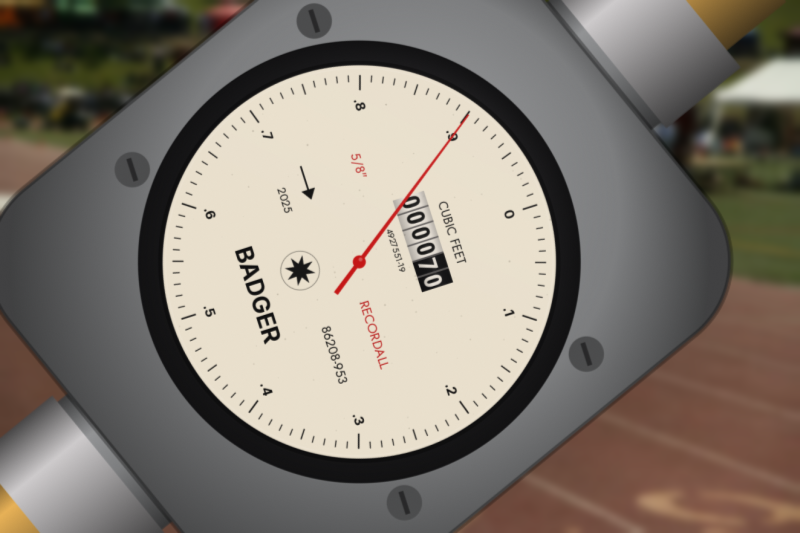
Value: 69.90,ft³
